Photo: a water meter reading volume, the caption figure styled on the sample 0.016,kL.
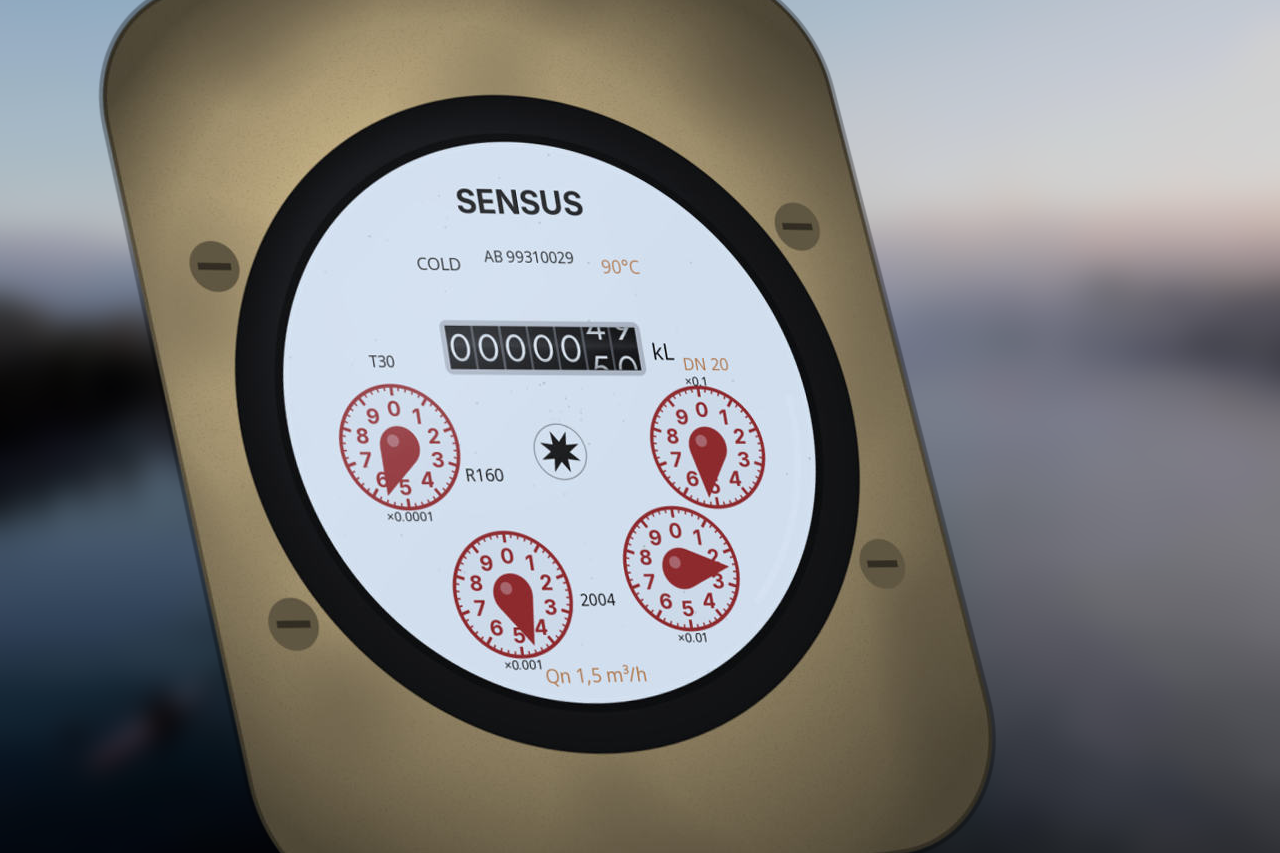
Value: 49.5245,kL
